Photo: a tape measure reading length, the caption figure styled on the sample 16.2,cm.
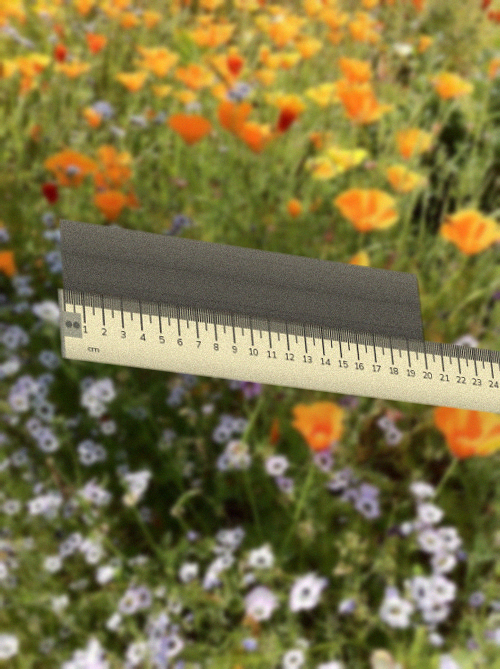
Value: 20,cm
